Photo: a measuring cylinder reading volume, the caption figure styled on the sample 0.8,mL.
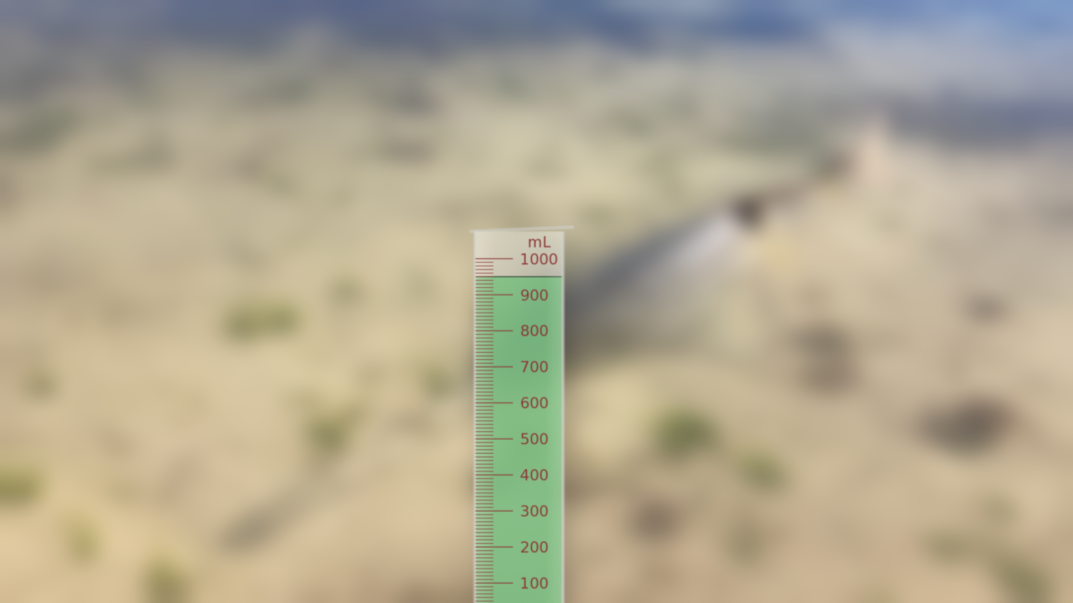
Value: 950,mL
